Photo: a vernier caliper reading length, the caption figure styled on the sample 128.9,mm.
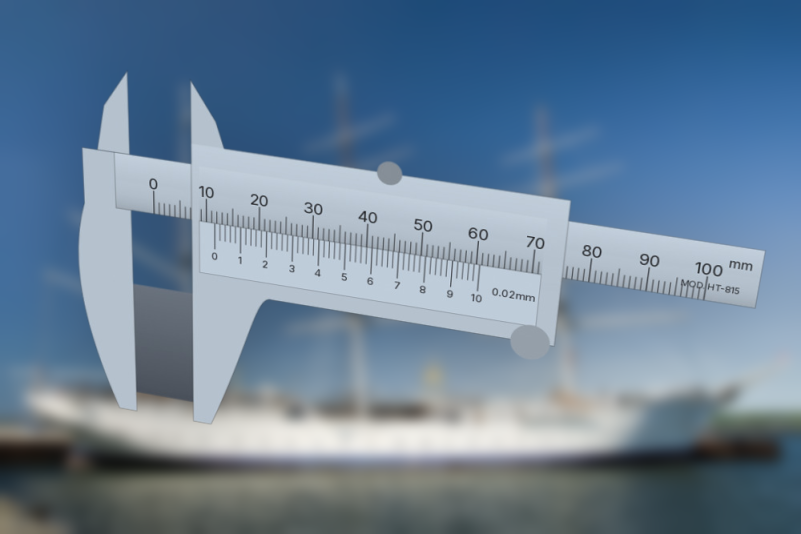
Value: 11.6,mm
